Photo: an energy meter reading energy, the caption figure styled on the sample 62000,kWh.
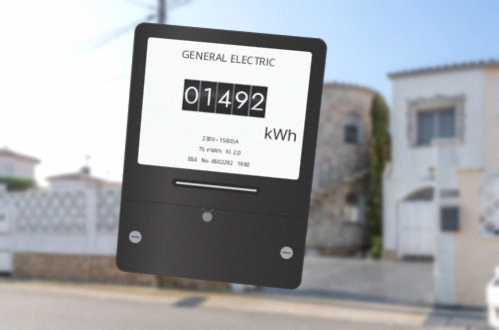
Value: 1492,kWh
